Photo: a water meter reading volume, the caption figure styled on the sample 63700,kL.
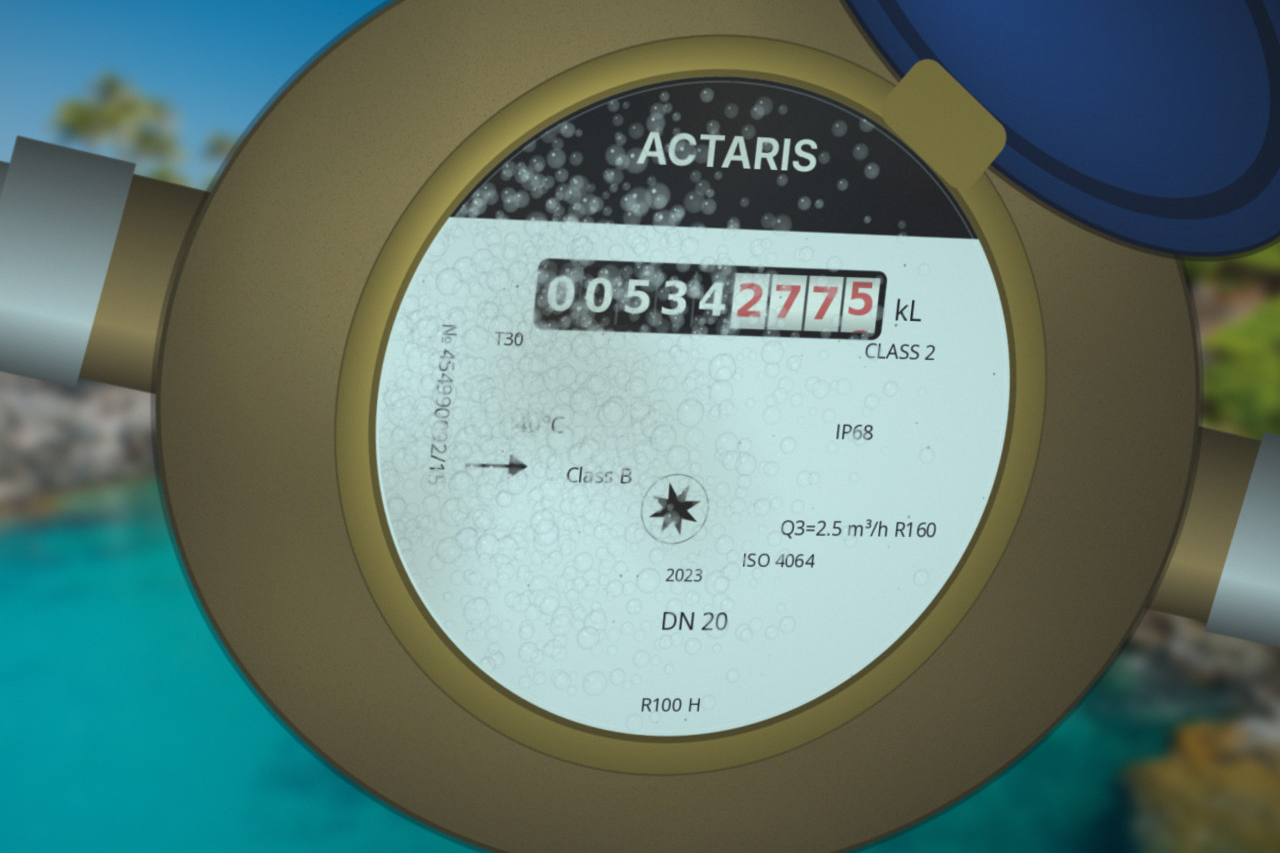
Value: 534.2775,kL
